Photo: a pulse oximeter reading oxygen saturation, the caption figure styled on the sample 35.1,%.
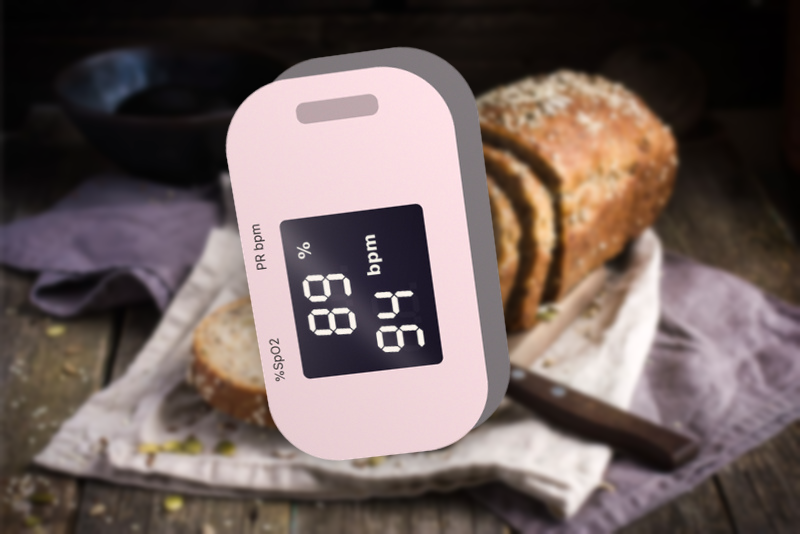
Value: 89,%
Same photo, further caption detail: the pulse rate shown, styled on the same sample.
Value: 94,bpm
